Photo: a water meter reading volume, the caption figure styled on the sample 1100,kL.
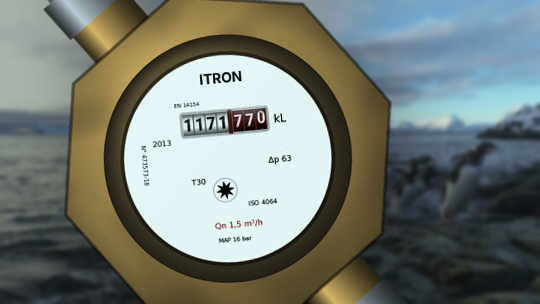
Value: 1171.770,kL
